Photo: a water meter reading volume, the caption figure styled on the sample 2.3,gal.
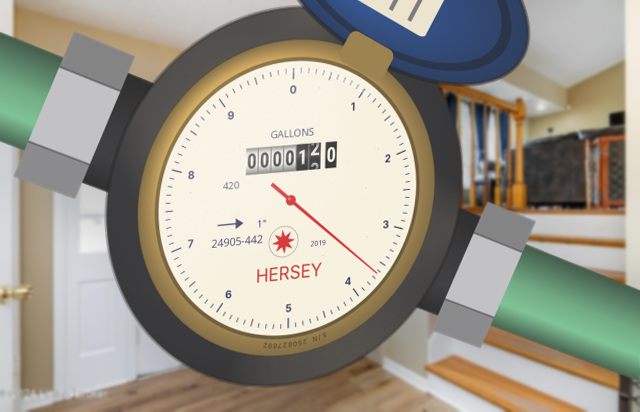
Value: 123.6,gal
